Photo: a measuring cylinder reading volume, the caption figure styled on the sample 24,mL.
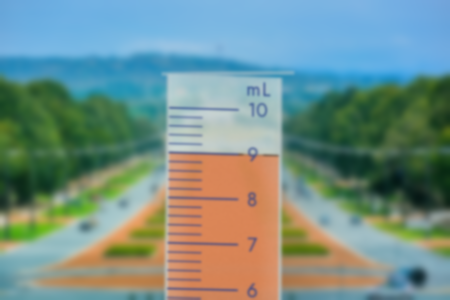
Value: 9,mL
